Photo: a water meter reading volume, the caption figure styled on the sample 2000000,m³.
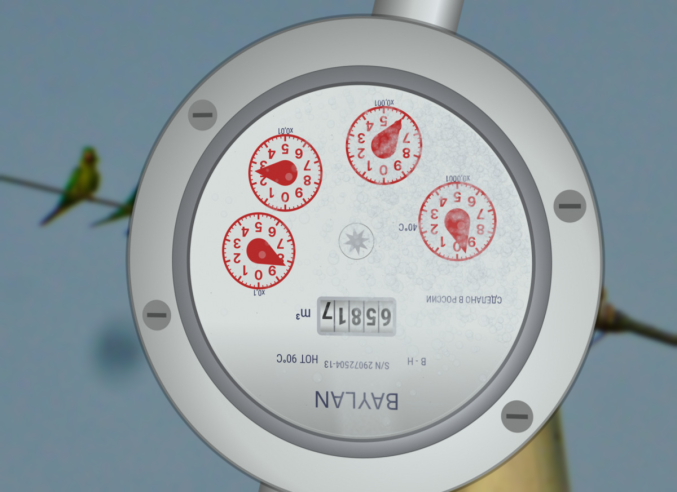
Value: 65816.8259,m³
